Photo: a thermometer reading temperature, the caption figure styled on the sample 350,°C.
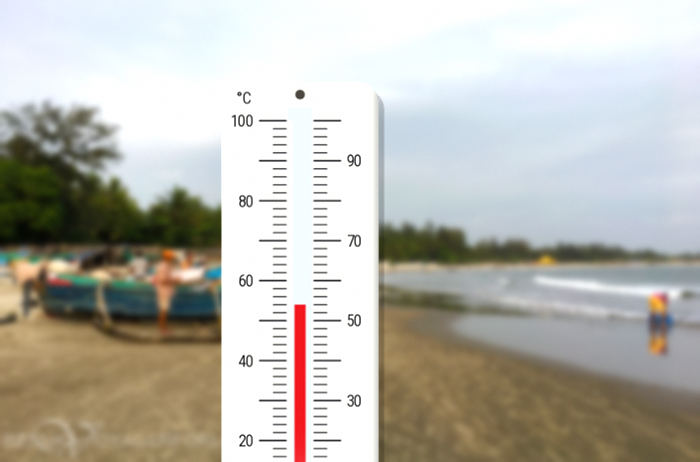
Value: 54,°C
